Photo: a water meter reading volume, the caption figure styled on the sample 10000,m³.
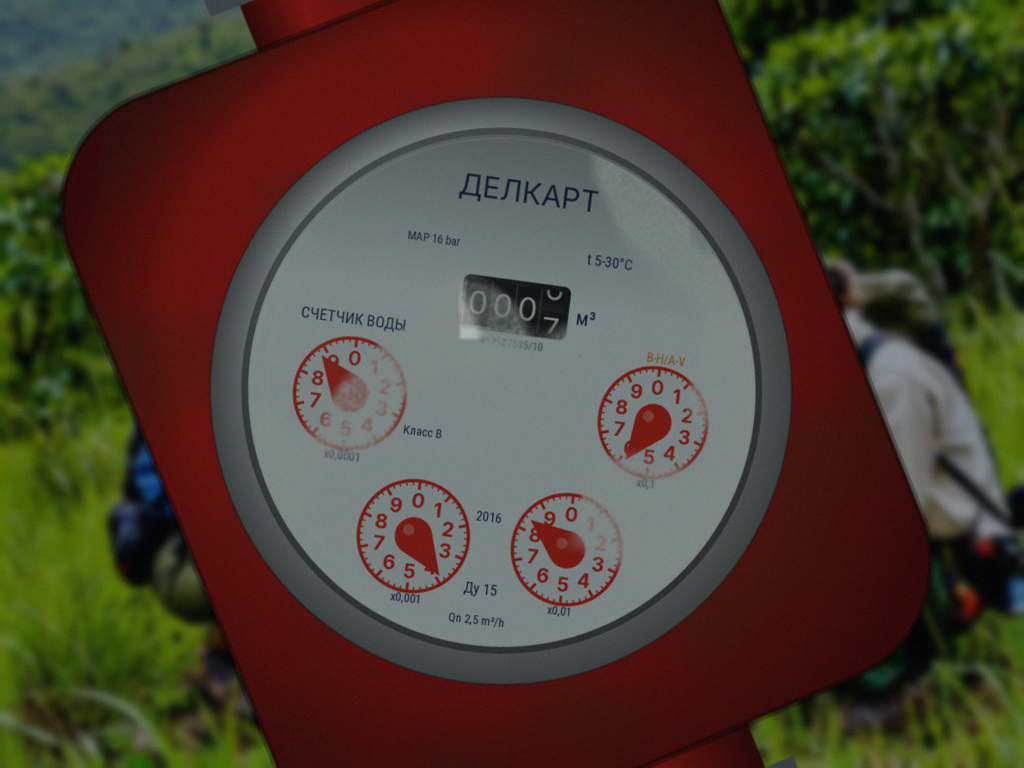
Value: 6.5838,m³
